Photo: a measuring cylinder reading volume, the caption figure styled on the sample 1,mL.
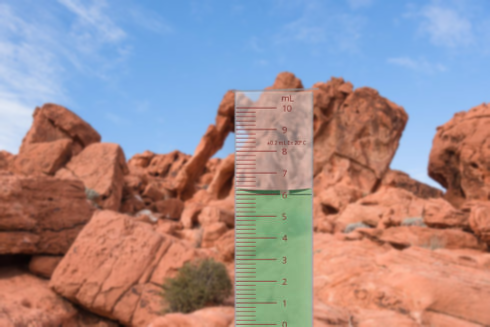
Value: 6,mL
